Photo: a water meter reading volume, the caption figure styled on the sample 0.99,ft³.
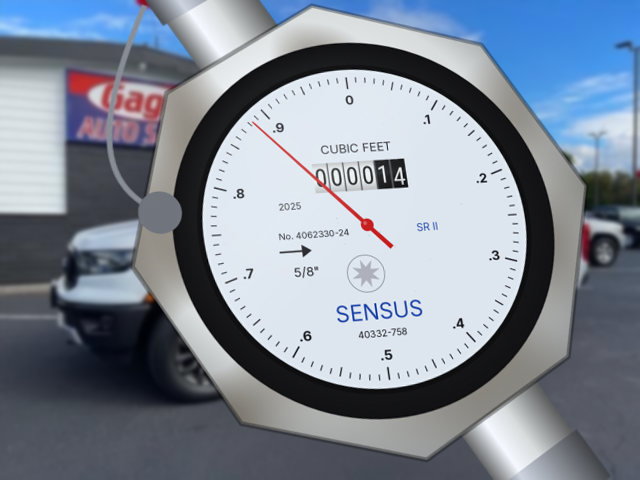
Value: 13.88,ft³
